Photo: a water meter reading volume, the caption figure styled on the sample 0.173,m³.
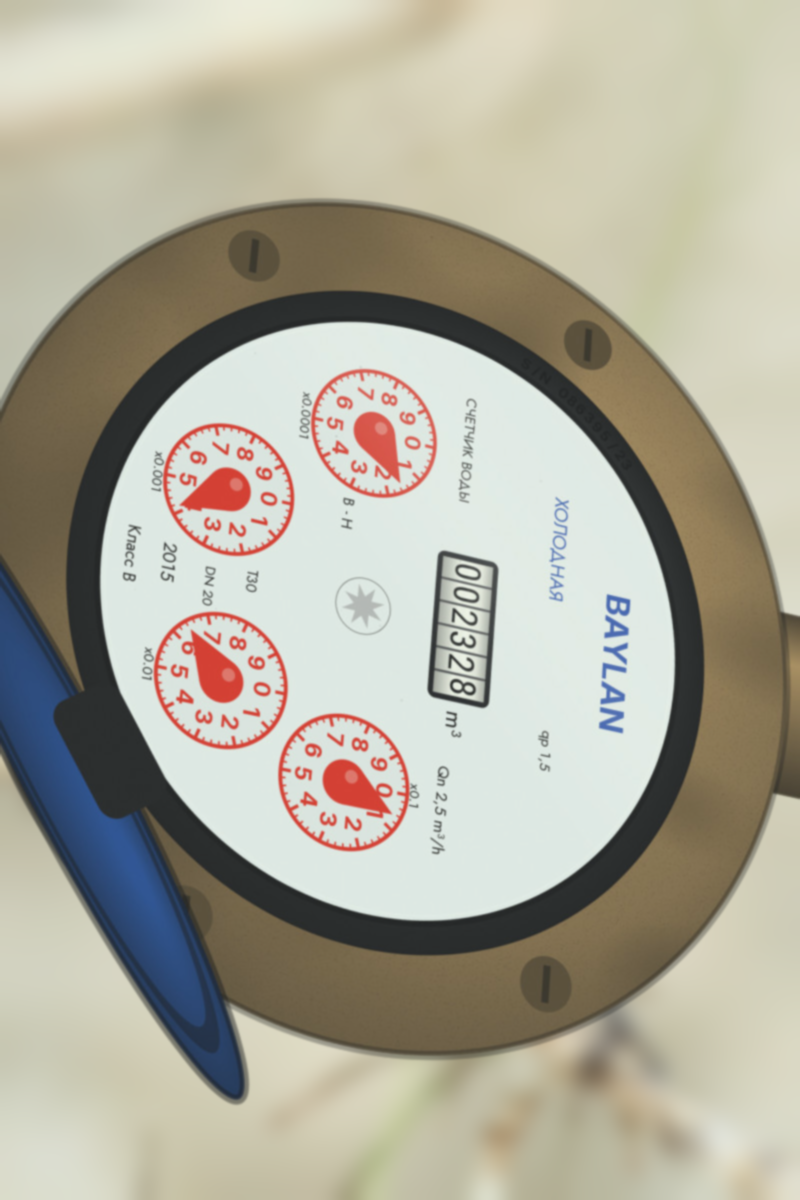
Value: 2328.0641,m³
